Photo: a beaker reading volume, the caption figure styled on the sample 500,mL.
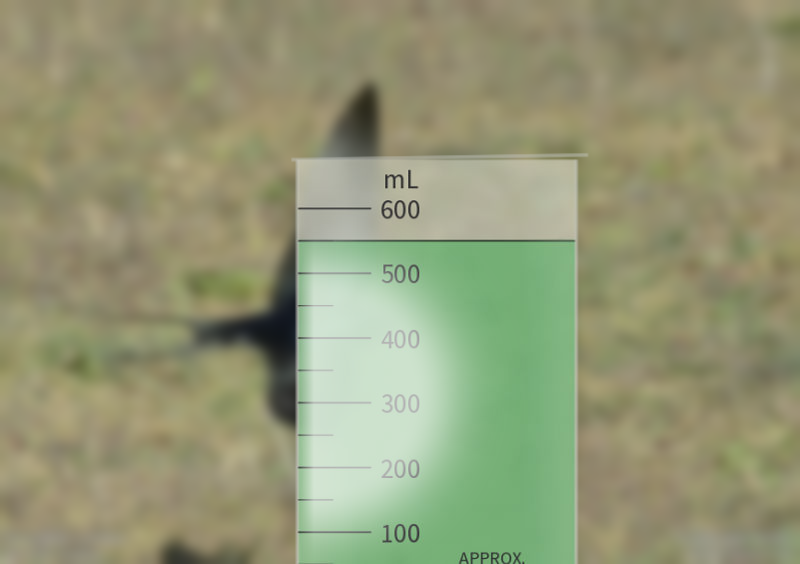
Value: 550,mL
